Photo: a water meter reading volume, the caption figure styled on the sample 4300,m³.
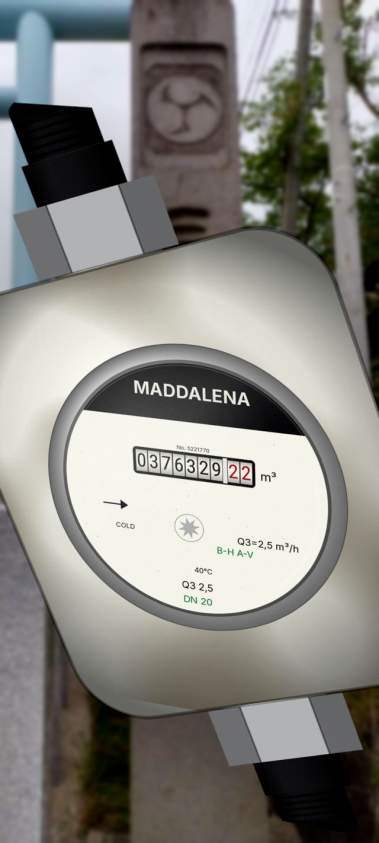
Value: 376329.22,m³
